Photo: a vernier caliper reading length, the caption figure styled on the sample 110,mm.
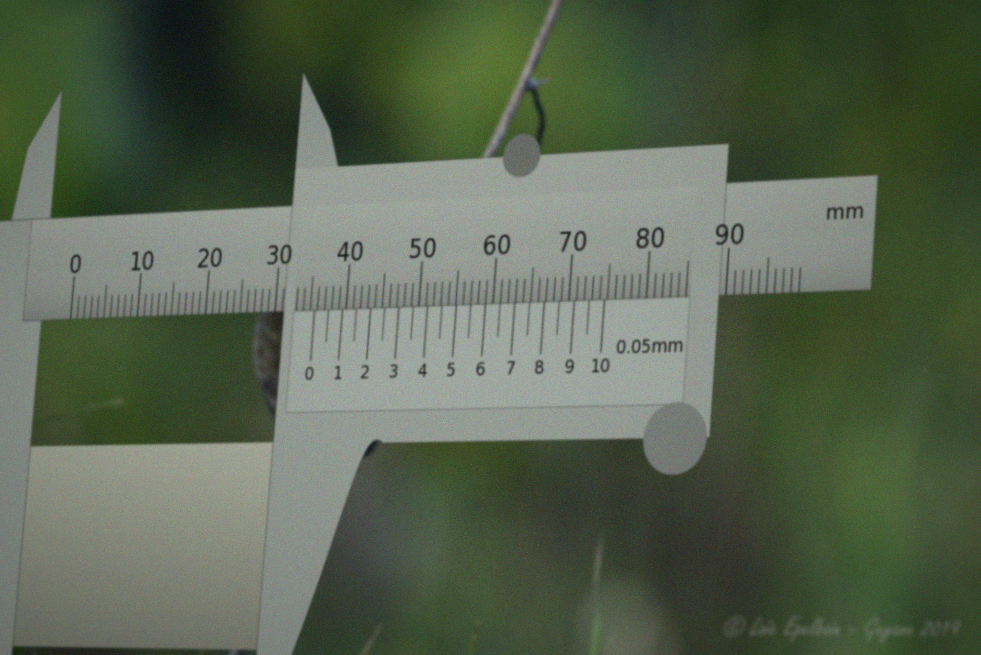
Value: 35.6,mm
